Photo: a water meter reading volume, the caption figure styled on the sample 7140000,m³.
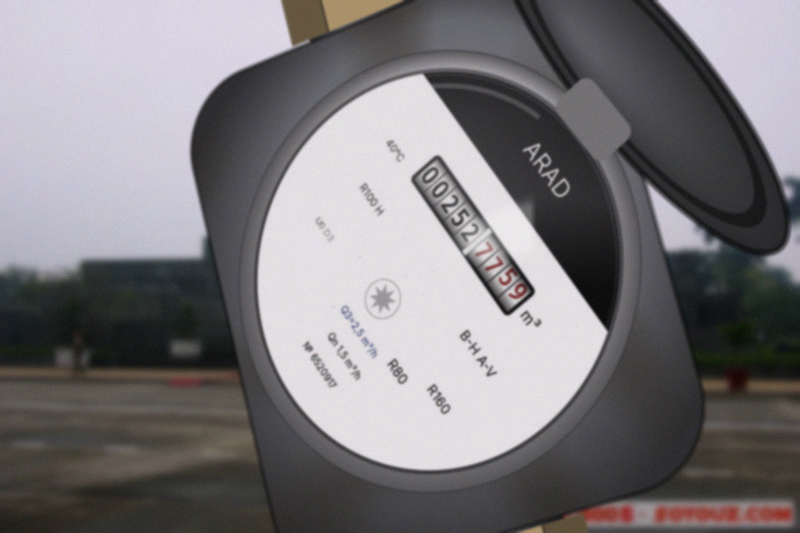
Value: 252.7759,m³
